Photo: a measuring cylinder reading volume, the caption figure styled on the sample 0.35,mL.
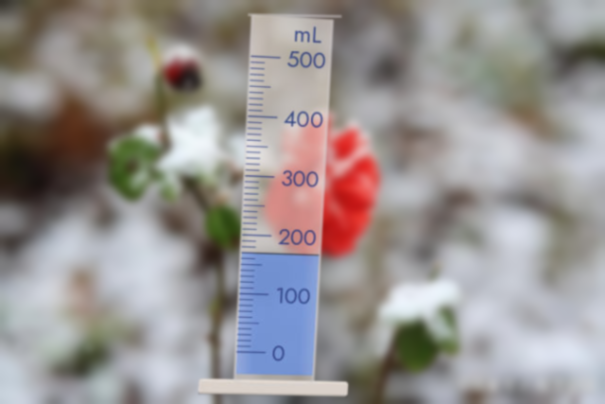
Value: 170,mL
